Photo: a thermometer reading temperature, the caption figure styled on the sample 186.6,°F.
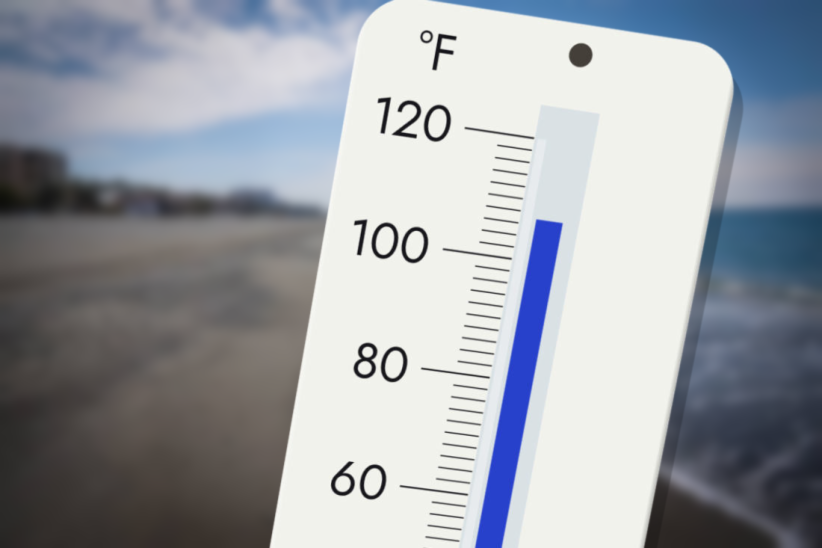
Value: 107,°F
